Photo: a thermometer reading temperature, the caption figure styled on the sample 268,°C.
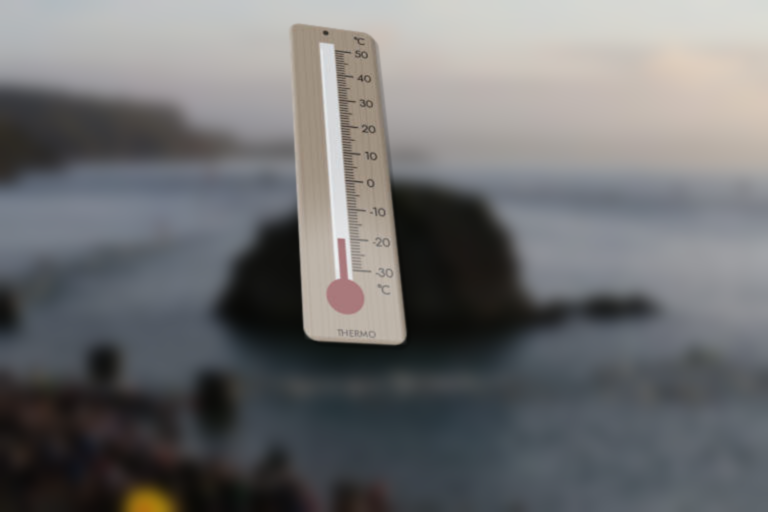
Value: -20,°C
